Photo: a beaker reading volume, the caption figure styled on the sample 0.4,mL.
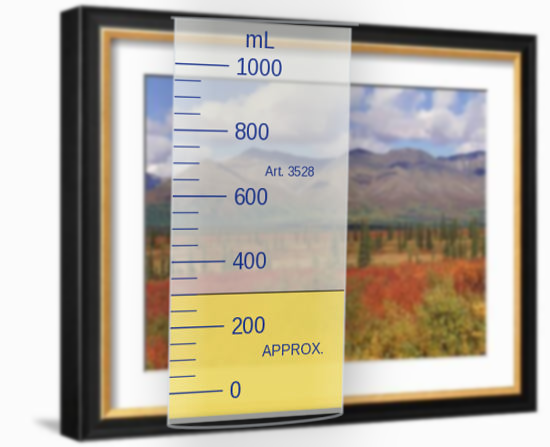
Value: 300,mL
